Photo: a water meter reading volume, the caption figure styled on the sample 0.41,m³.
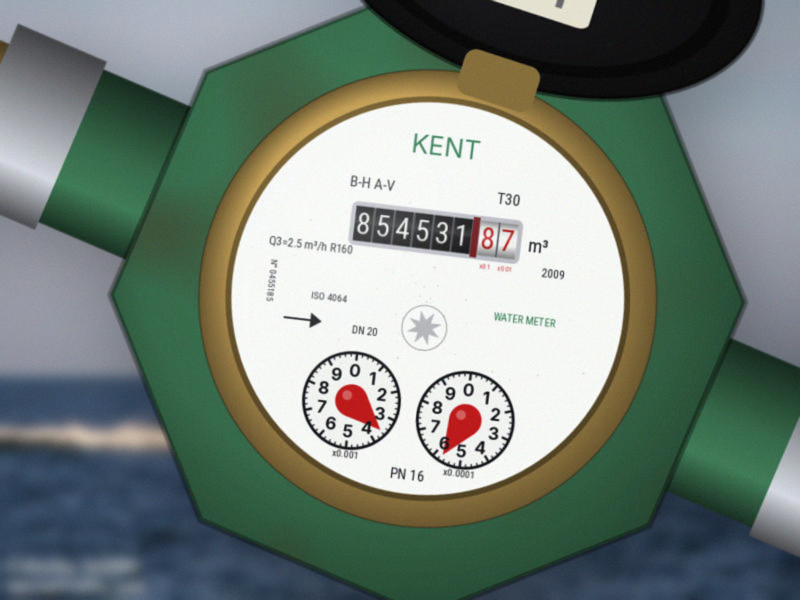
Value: 854531.8735,m³
